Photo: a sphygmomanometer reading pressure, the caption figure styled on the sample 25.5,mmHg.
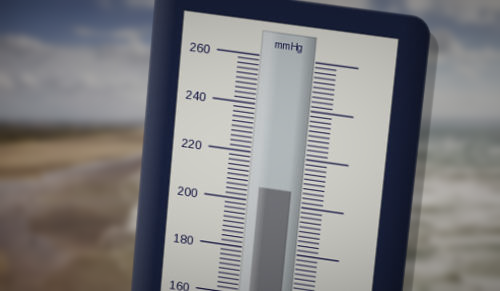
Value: 206,mmHg
